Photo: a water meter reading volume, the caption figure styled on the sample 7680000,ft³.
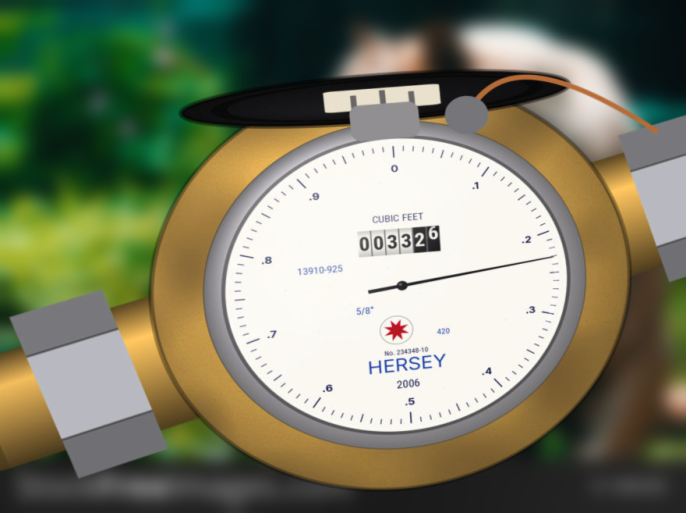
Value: 3326.23,ft³
